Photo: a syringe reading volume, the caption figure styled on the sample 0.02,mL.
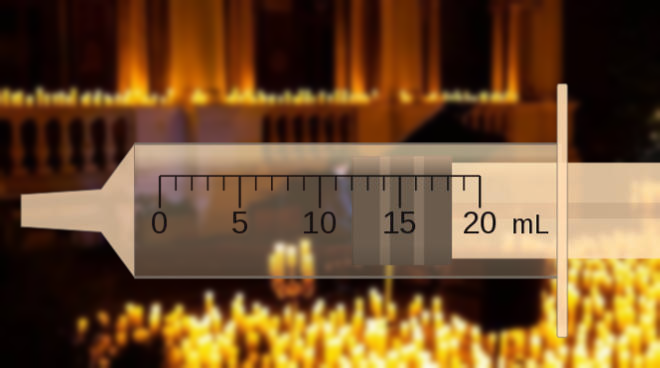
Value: 12,mL
